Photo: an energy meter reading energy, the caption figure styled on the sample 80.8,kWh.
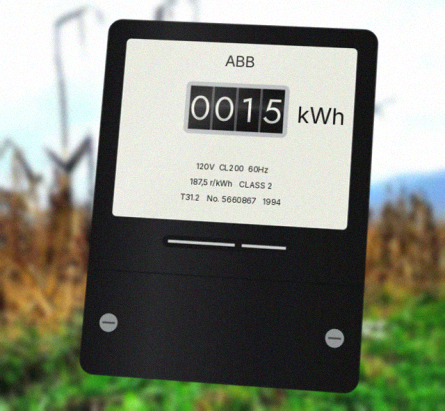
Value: 15,kWh
